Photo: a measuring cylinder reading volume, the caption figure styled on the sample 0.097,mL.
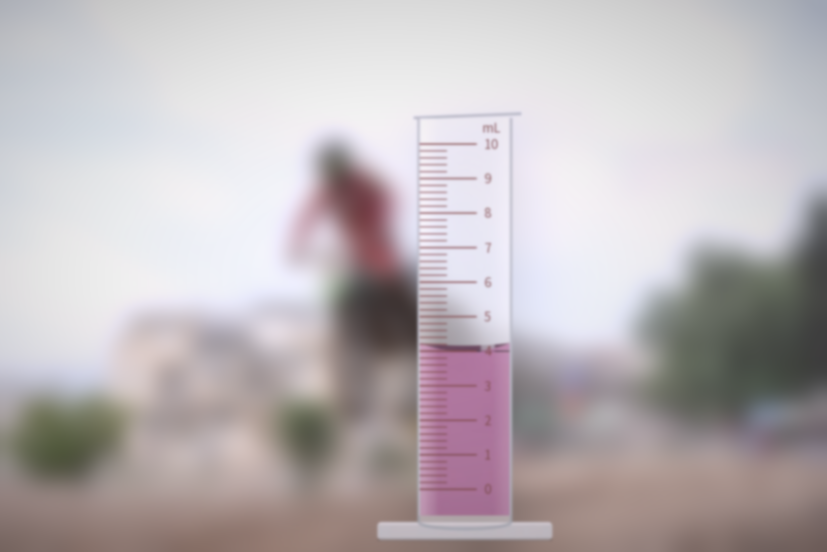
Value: 4,mL
